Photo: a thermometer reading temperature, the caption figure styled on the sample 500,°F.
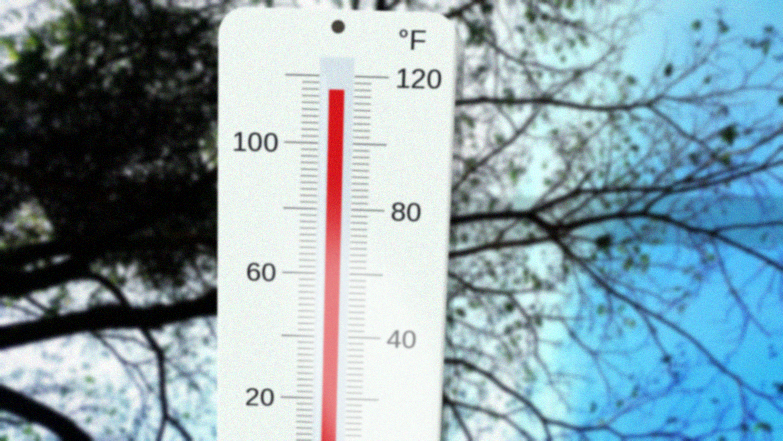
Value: 116,°F
